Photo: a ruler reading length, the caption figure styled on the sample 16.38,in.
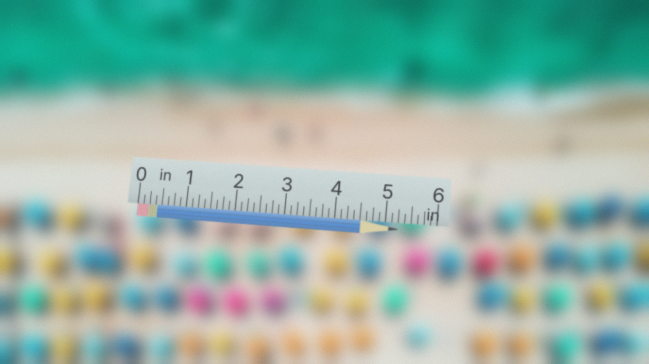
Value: 5.25,in
